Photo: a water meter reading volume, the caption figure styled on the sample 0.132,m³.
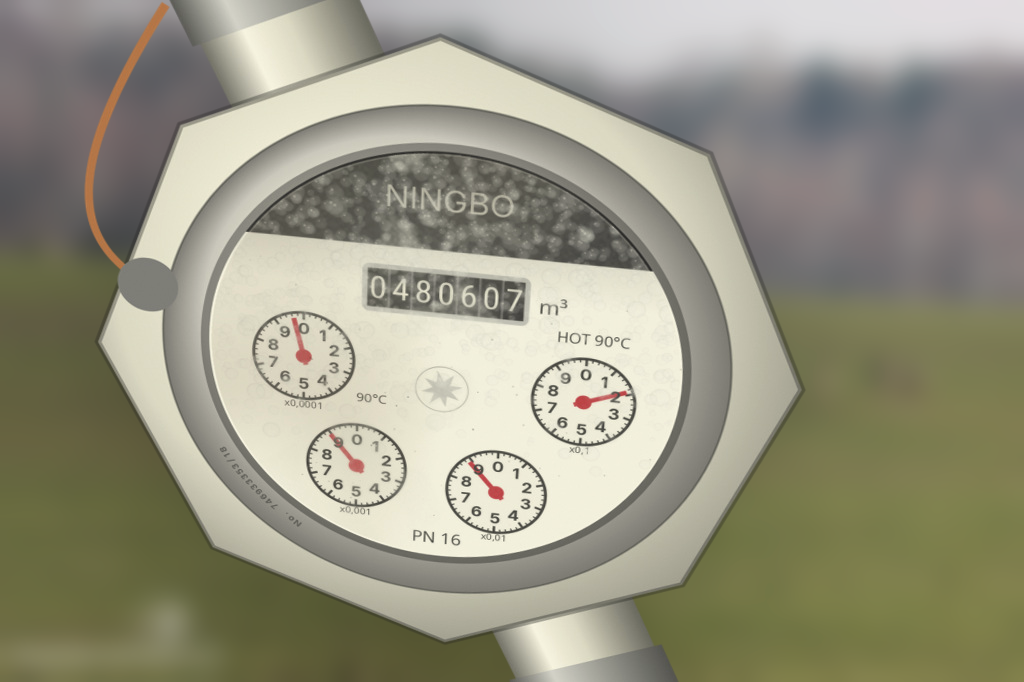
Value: 480607.1889,m³
